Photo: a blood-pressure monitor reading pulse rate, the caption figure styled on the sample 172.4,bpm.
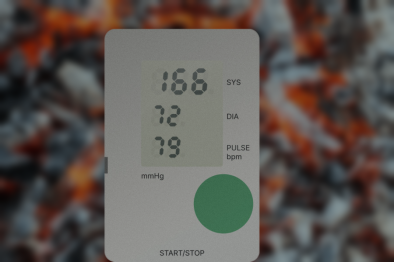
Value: 79,bpm
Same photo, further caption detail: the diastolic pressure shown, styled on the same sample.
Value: 72,mmHg
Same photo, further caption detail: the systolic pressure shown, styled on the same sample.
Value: 166,mmHg
